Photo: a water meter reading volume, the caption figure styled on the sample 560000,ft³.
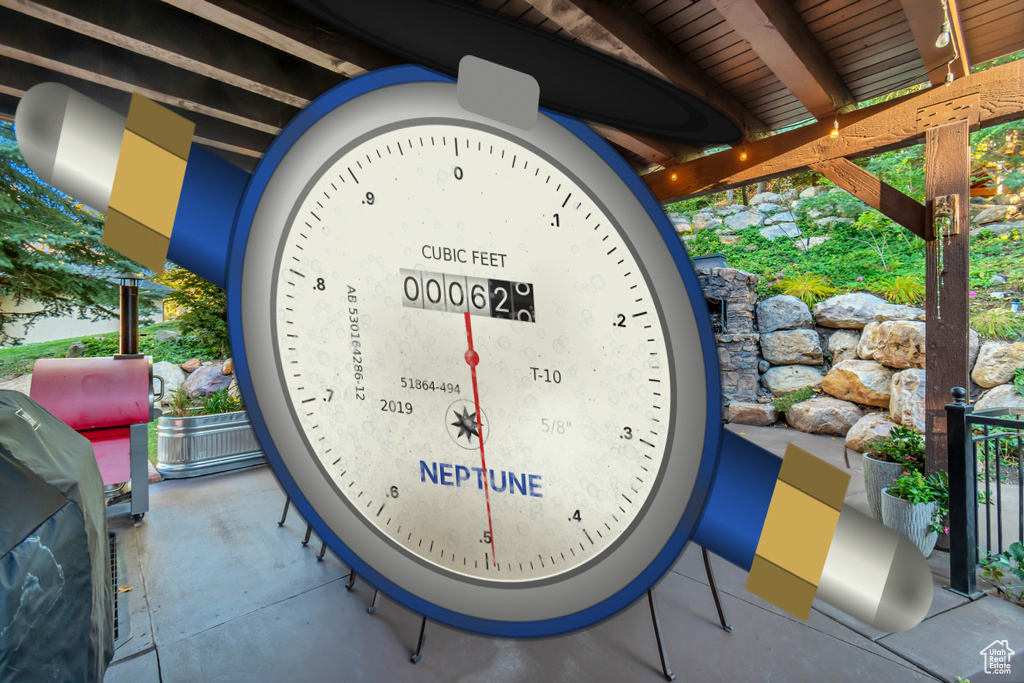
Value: 628.49,ft³
